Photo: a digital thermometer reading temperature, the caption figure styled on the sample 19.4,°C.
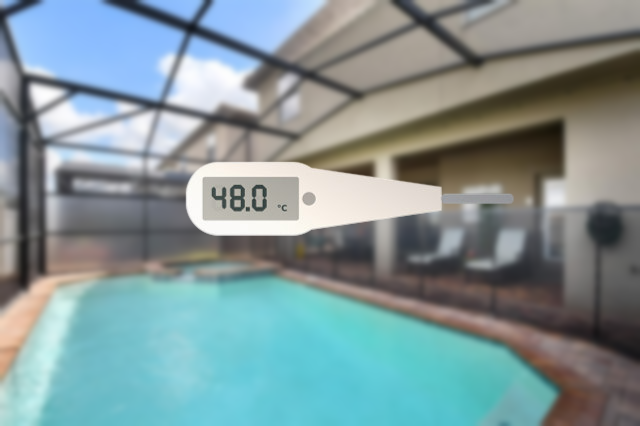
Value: 48.0,°C
